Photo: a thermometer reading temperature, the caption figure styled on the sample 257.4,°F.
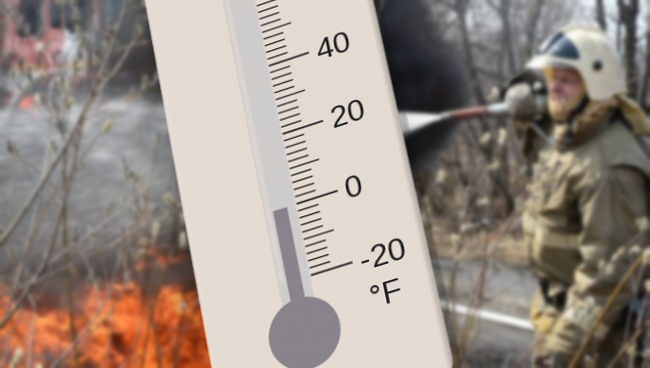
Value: 0,°F
